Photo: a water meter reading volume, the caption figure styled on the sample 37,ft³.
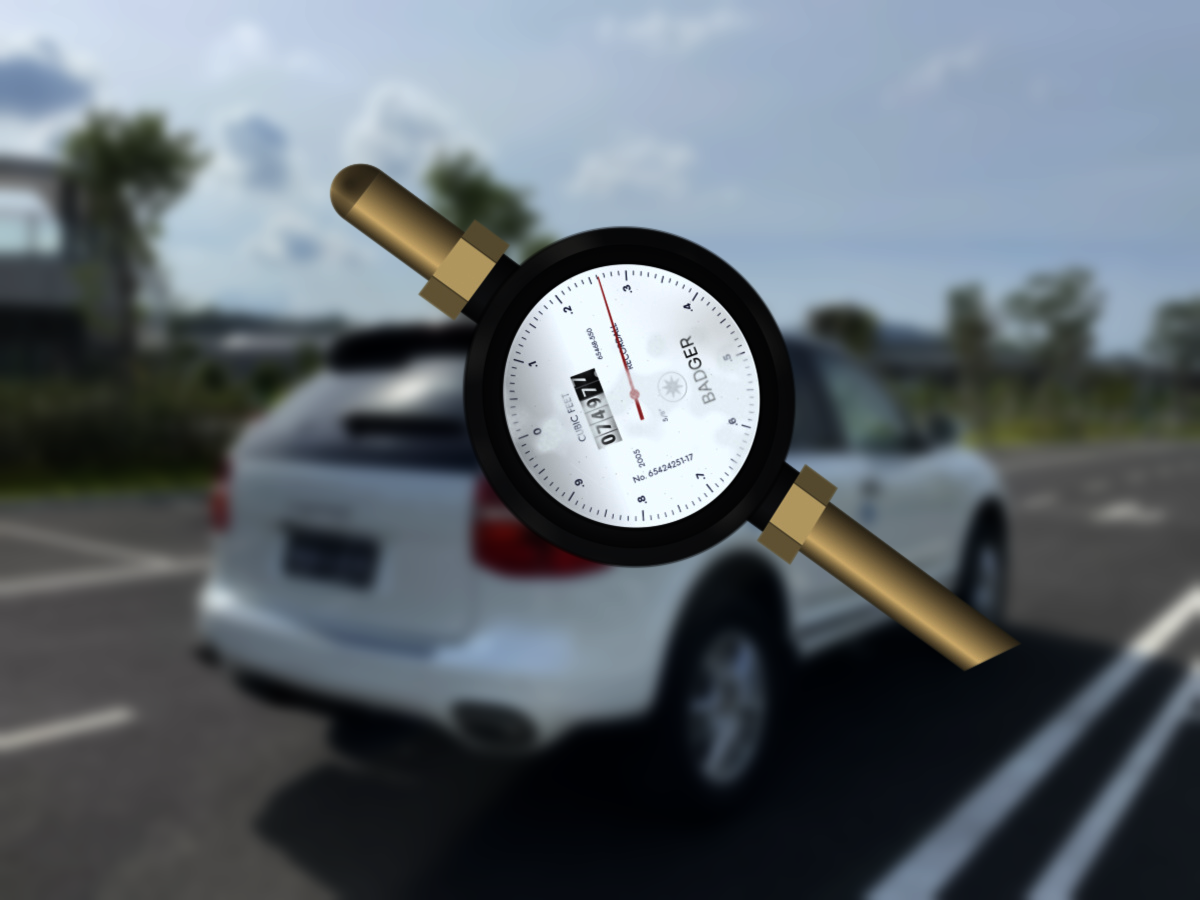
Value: 74977.26,ft³
